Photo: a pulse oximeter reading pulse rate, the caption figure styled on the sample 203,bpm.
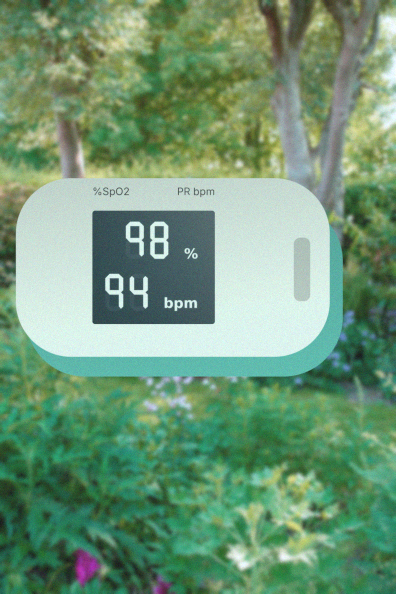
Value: 94,bpm
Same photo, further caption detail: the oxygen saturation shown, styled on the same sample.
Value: 98,%
